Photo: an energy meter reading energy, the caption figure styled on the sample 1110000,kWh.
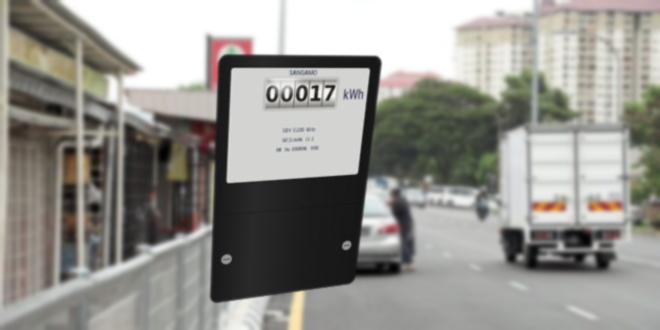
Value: 17,kWh
